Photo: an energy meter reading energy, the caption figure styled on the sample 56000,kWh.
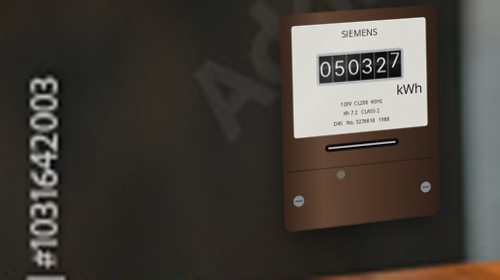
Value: 50327,kWh
